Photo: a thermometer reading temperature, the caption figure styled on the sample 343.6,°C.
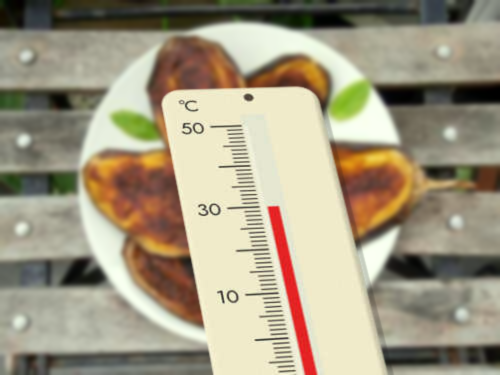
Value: 30,°C
